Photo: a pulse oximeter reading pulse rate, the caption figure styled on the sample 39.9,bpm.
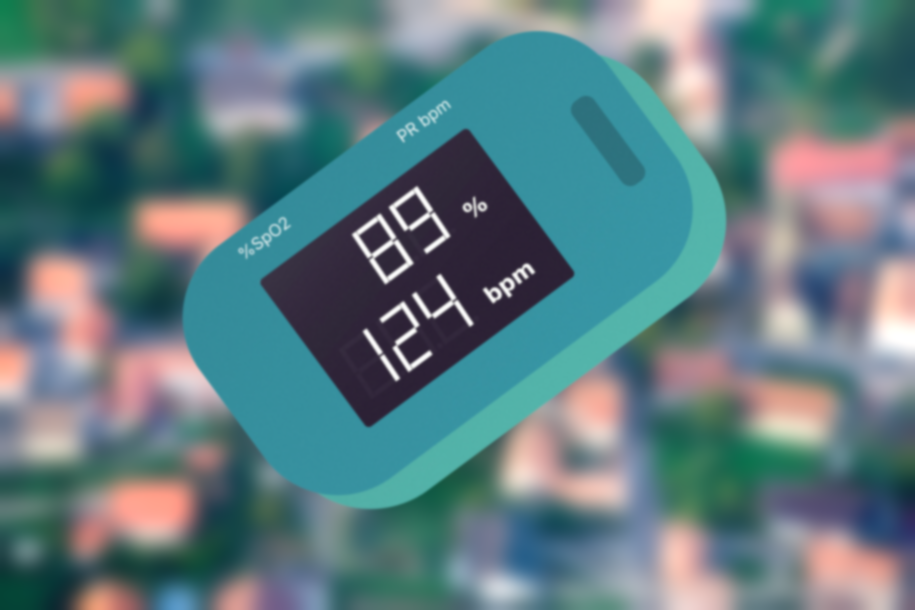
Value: 124,bpm
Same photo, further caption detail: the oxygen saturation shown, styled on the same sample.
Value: 89,%
